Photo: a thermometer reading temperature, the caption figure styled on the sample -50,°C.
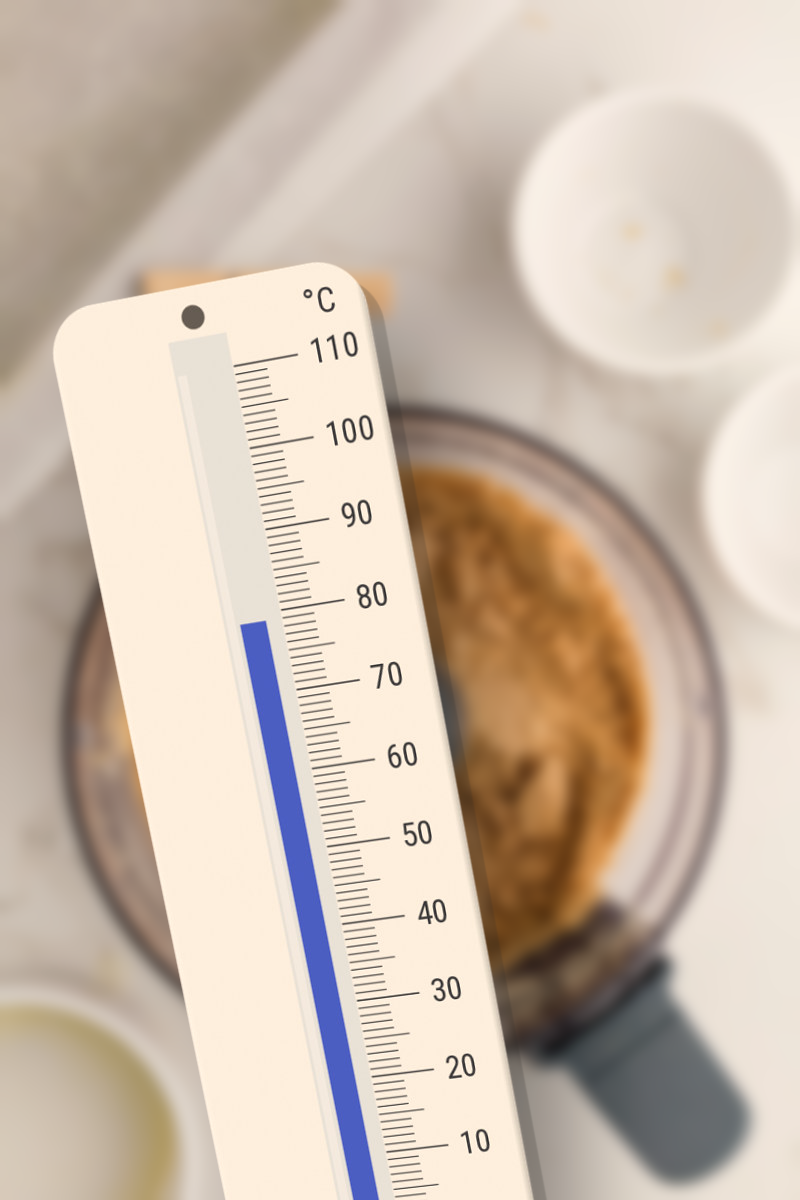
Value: 79,°C
